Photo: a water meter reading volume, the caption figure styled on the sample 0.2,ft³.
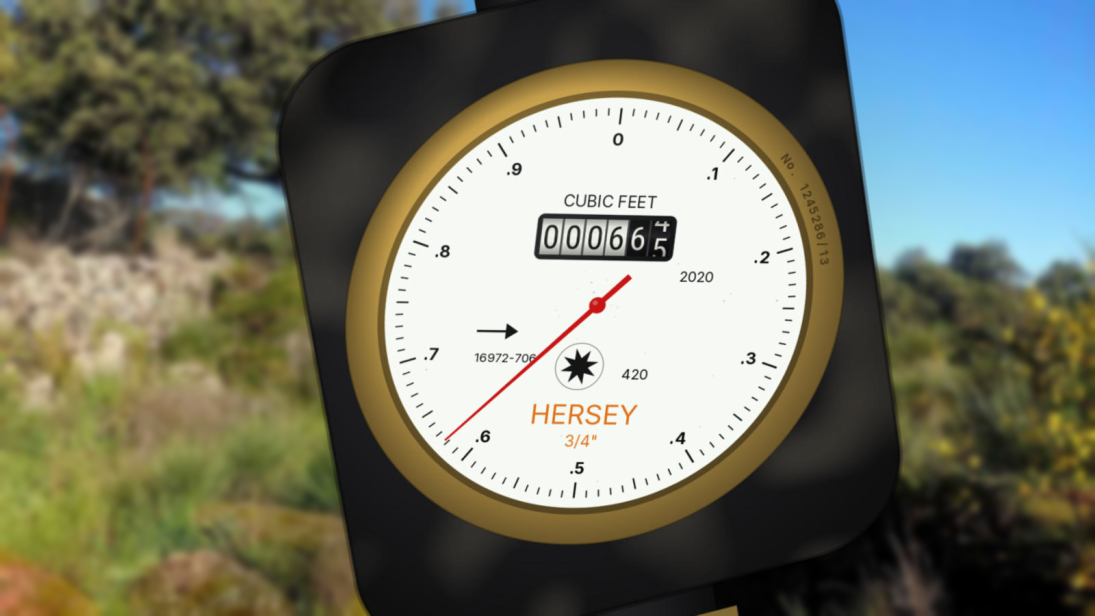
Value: 664.62,ft³
